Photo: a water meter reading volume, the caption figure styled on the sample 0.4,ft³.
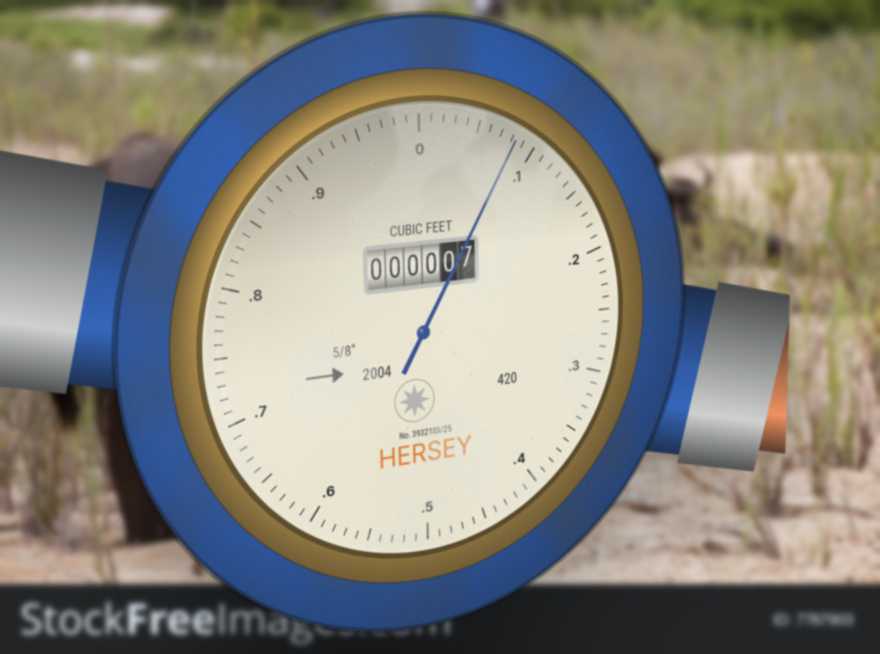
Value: 7.08,ft³
